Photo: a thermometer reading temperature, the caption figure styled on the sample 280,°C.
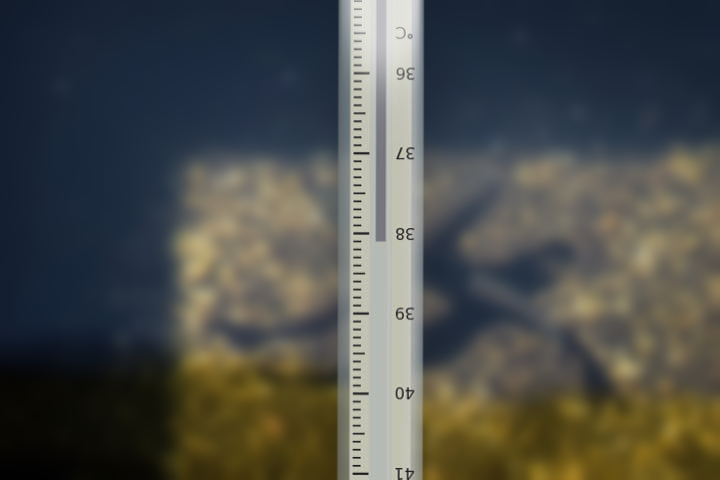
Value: 38.1,°C
